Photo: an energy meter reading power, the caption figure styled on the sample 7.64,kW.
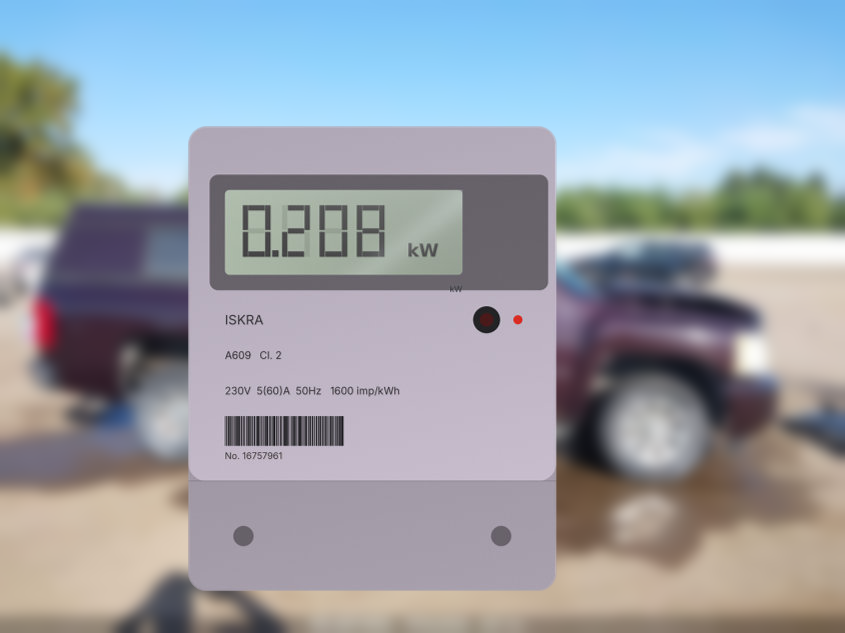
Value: 0.208,kW
